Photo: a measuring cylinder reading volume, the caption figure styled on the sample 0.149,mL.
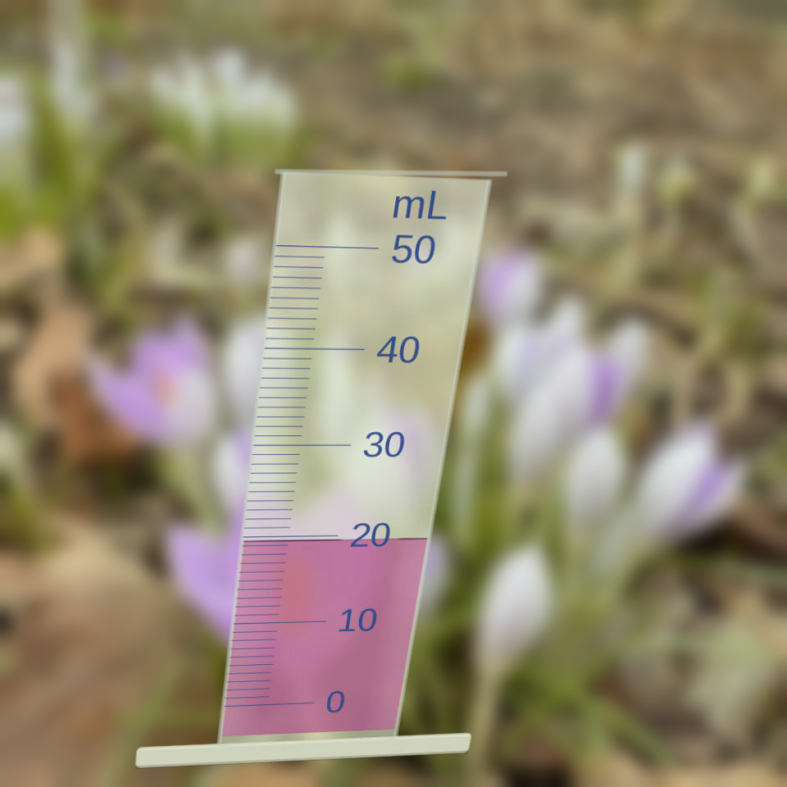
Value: 19.5,mL
